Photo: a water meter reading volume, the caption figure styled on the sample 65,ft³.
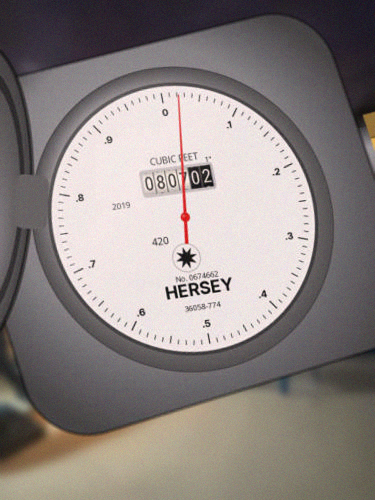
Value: 80702.02,ft³
